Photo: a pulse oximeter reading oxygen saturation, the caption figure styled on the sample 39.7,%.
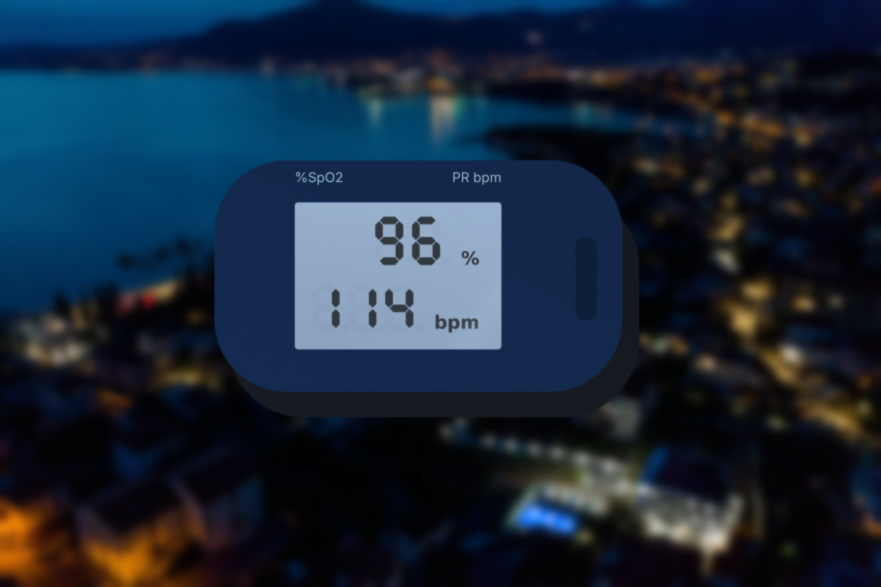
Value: 96,%
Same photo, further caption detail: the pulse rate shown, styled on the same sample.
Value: 114,bpm
